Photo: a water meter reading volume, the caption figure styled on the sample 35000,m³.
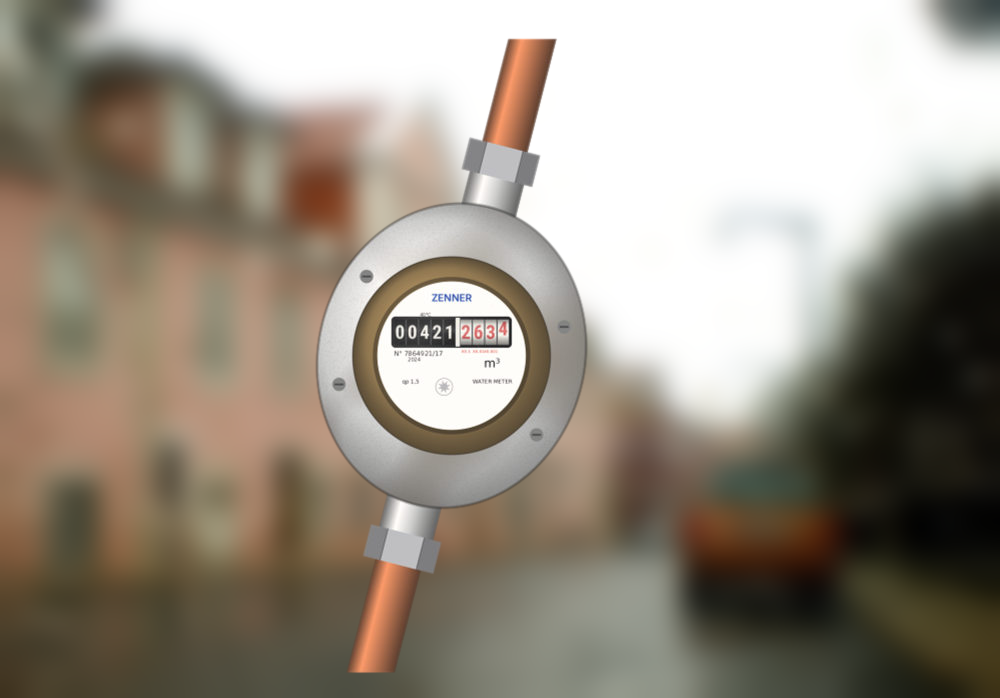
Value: 421.2634,m³
